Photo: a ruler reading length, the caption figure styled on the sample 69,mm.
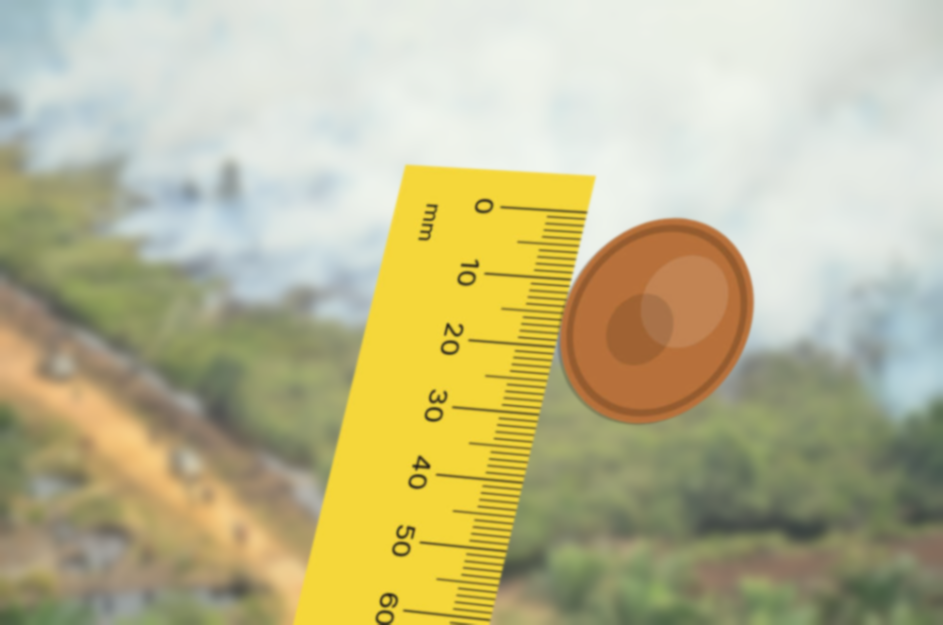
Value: 30,mm
